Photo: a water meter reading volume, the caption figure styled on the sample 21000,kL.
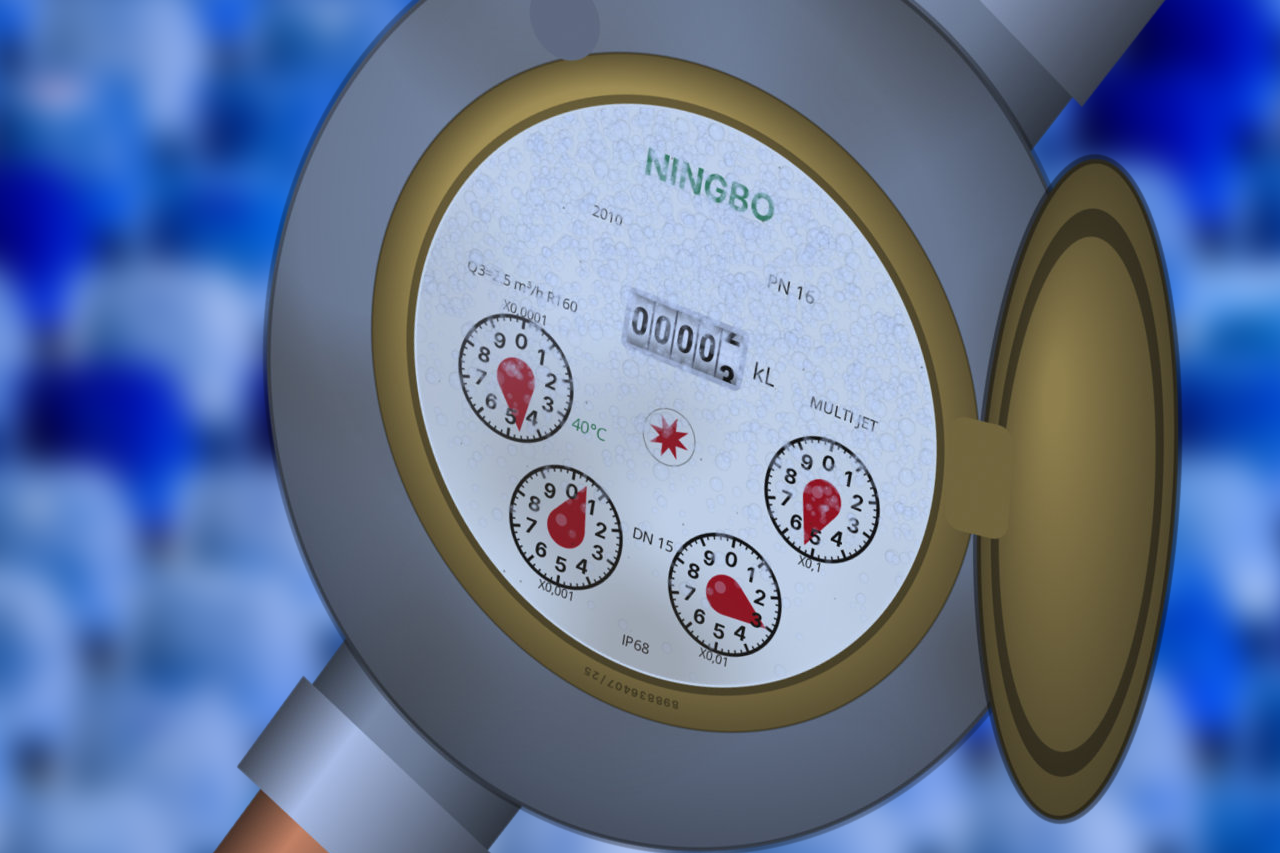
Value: 2.5304,kL
